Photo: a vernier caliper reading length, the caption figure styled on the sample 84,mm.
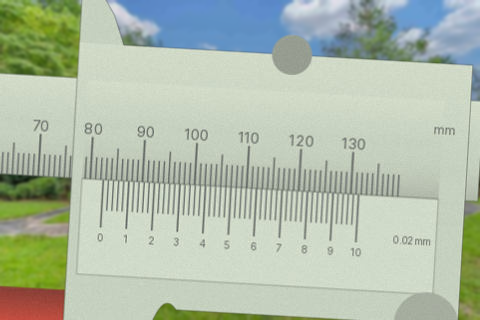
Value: 82.5,mm
